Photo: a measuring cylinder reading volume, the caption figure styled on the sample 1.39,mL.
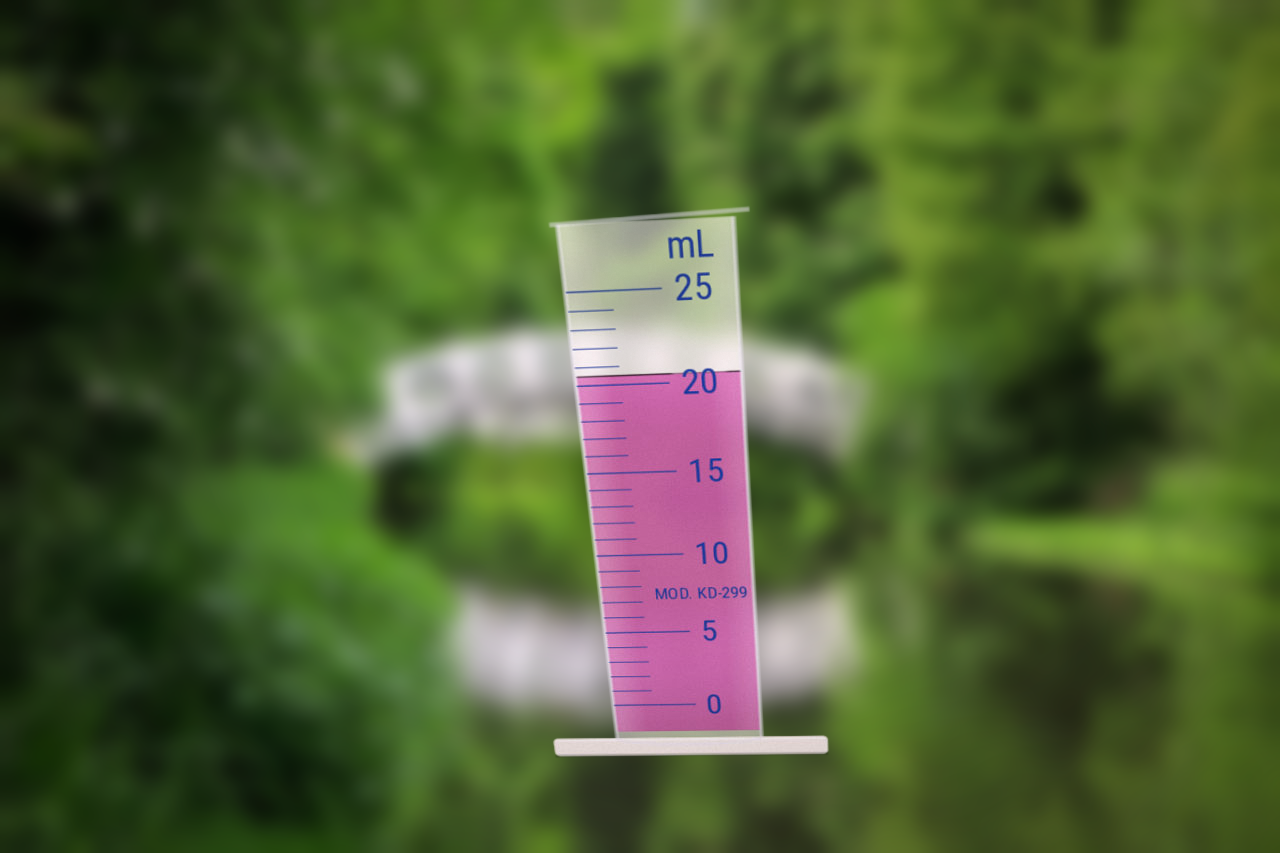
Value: 20.5,mL
